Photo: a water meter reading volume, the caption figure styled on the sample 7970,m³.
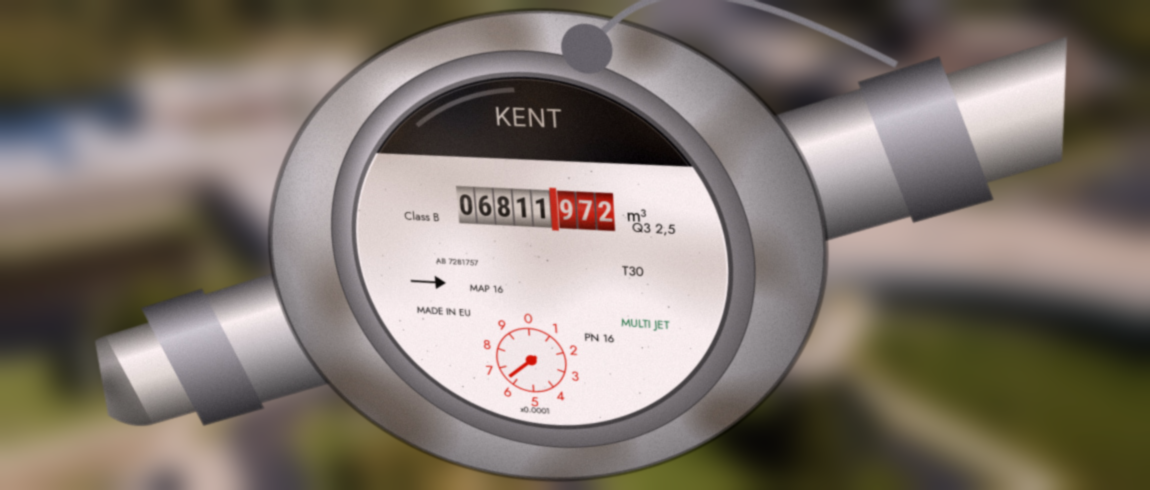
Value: 6811.9726,m³
